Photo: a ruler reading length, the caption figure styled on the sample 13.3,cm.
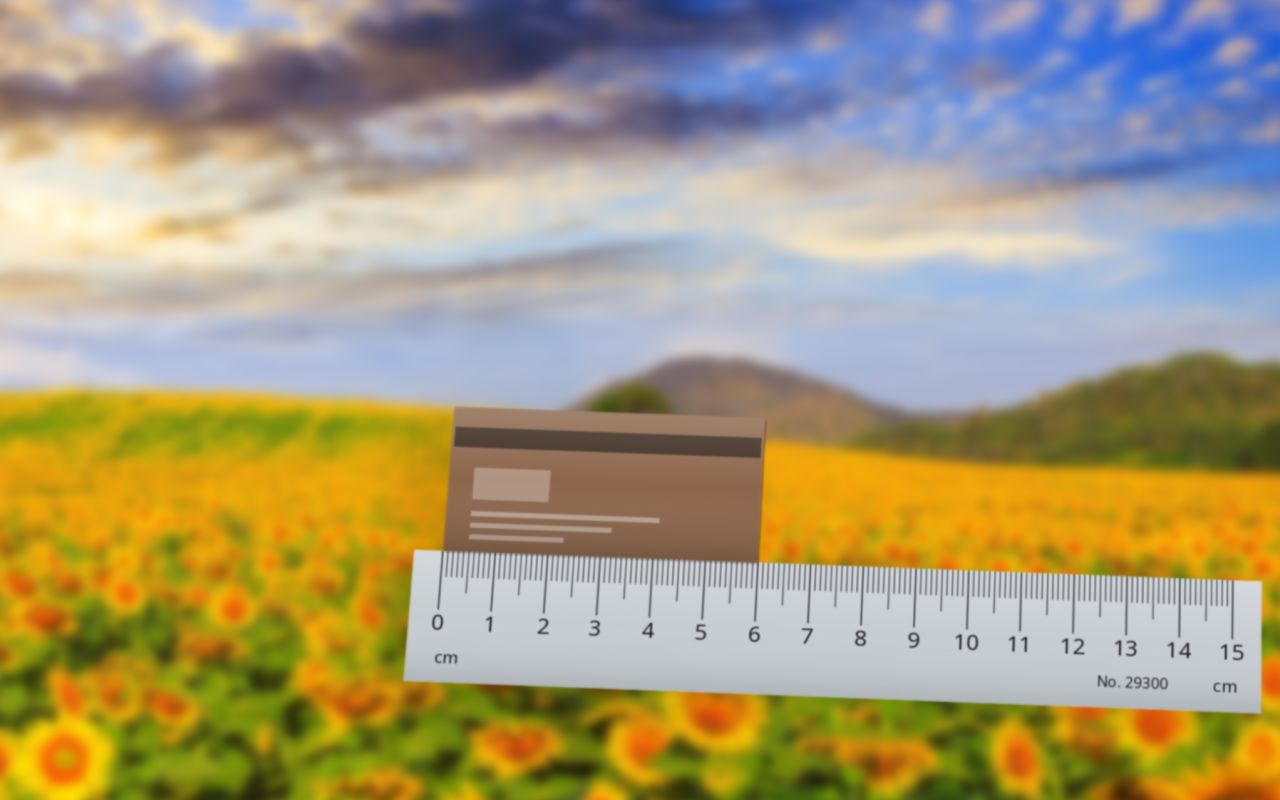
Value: 6,cm
